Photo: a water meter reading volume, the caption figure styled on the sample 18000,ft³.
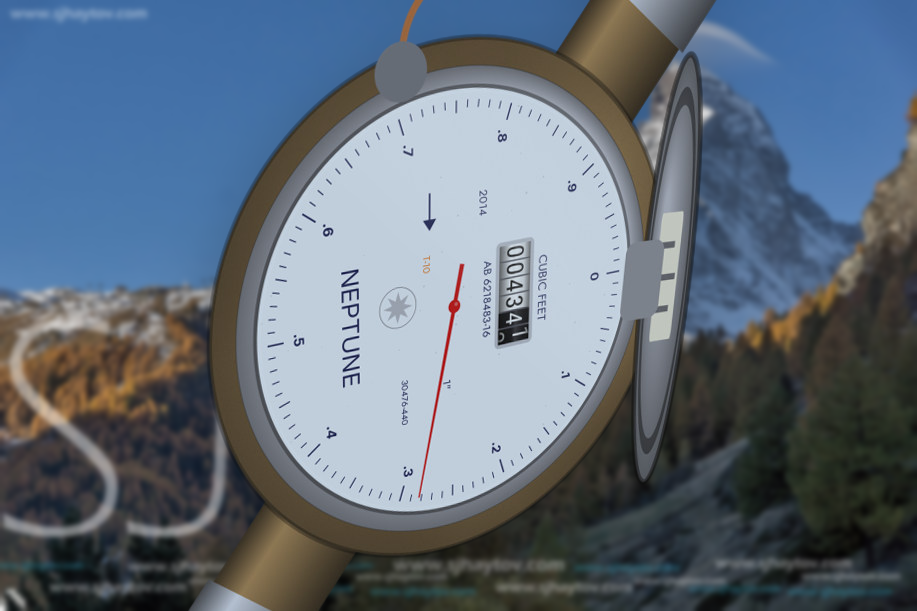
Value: 4341.28,ft³
